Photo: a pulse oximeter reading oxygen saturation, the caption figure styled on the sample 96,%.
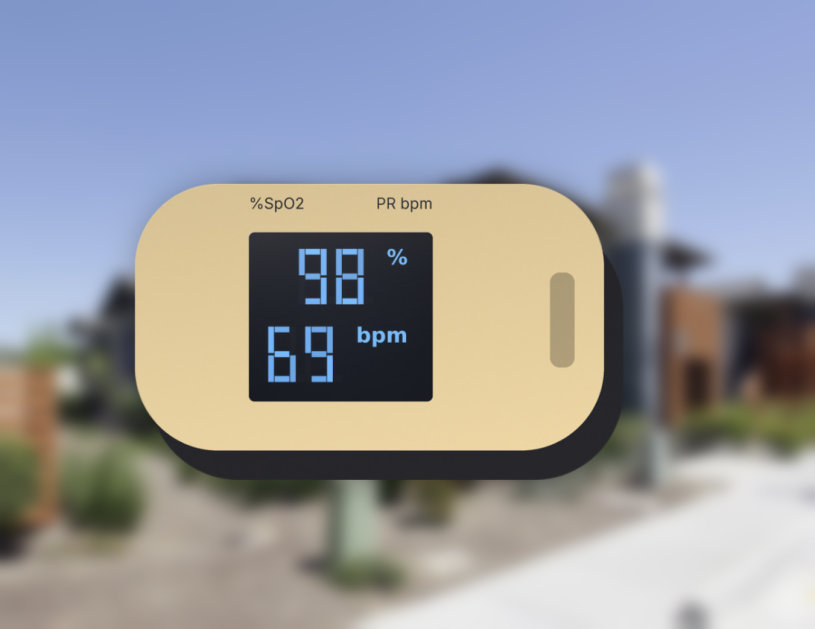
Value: 98,%
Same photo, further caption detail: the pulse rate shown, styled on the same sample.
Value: 69,bpm
